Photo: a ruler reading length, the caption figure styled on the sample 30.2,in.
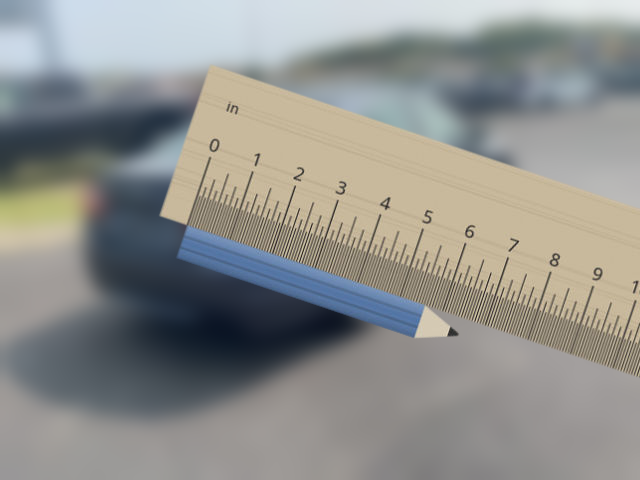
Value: 6.5,in
